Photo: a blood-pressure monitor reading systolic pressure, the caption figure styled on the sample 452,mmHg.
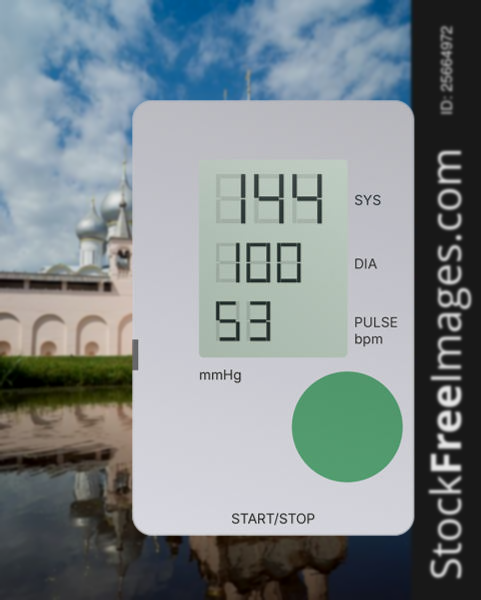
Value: 144,mmHg
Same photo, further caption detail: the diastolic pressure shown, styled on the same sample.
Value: 100,mmHg
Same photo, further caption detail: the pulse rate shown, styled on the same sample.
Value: 53,bpm
